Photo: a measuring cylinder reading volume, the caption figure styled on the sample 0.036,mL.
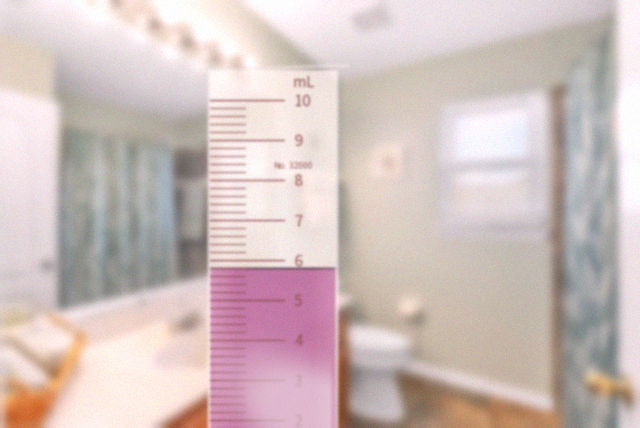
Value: 5.8,mL
